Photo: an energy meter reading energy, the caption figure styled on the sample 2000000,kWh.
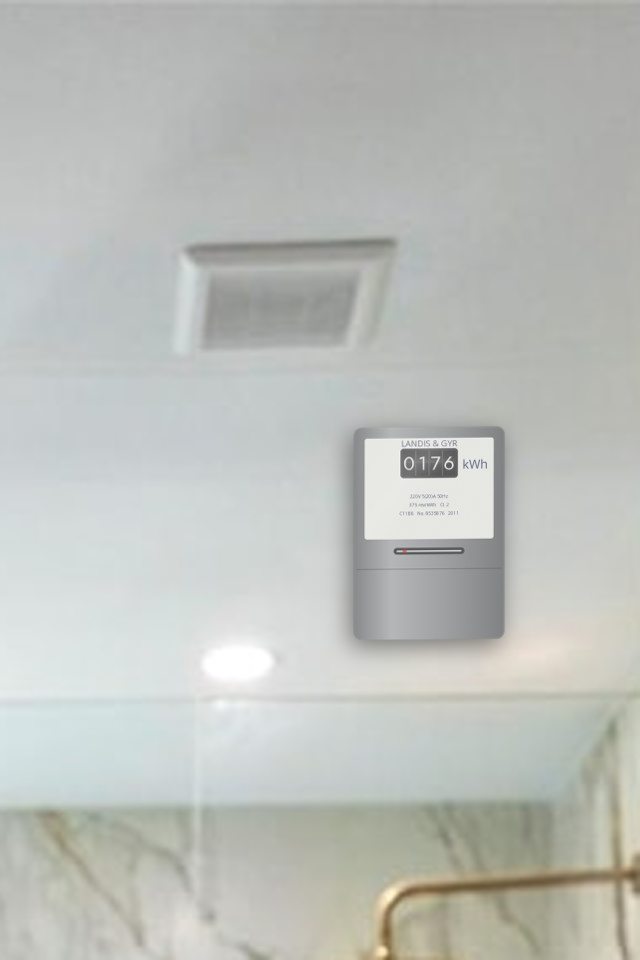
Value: 176,kWh
